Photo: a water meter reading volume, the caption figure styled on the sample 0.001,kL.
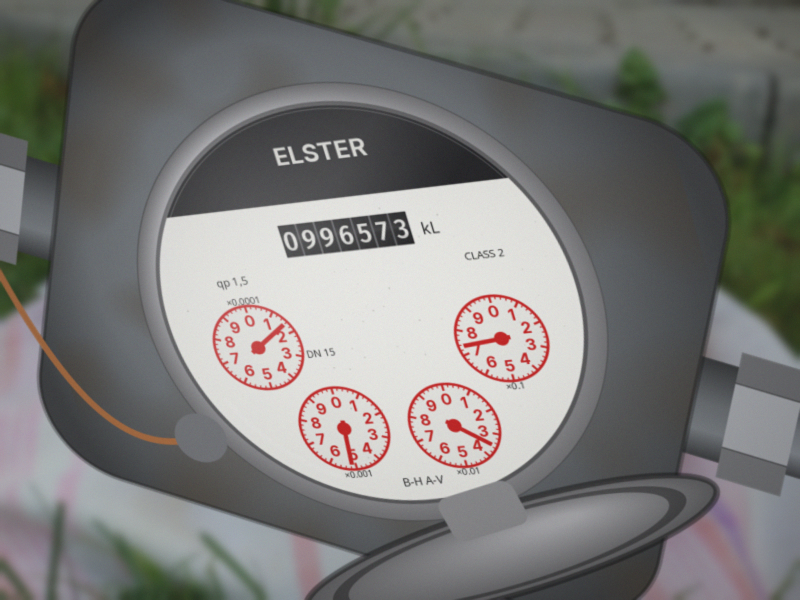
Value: 996573.7351,kL
